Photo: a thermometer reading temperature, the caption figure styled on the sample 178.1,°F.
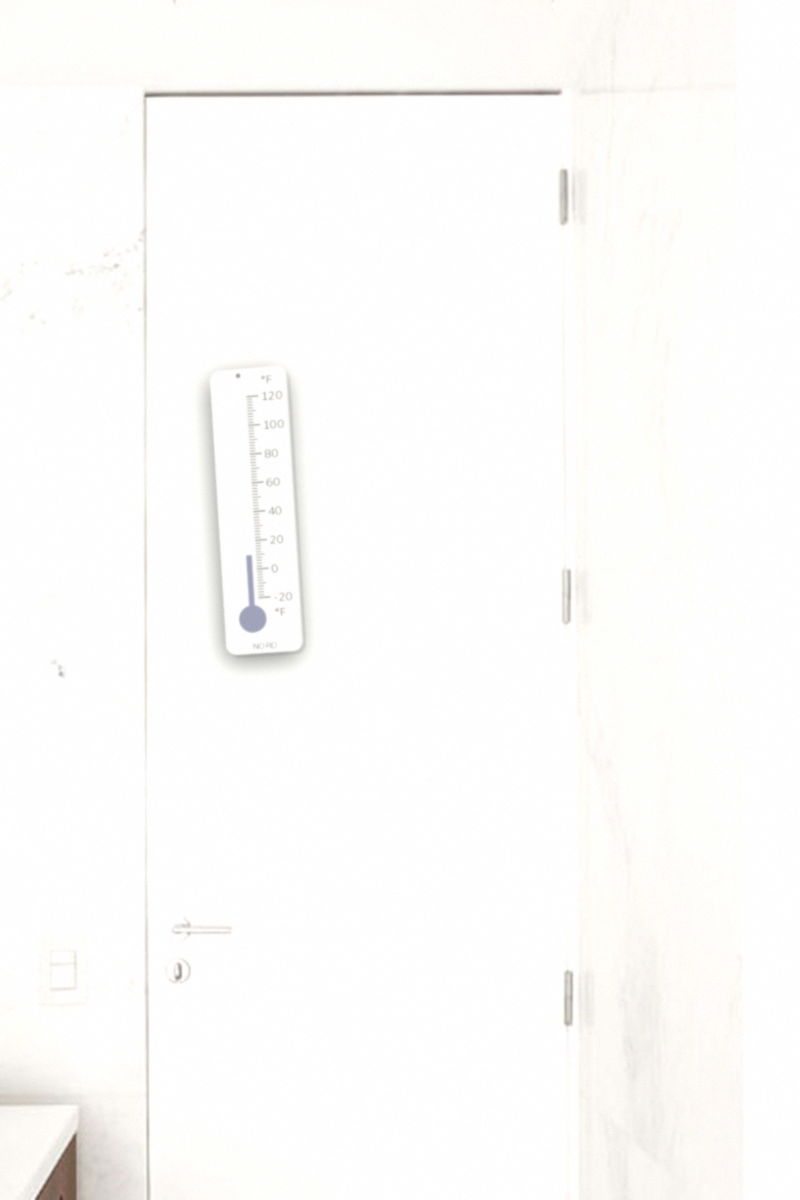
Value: 10,°F
